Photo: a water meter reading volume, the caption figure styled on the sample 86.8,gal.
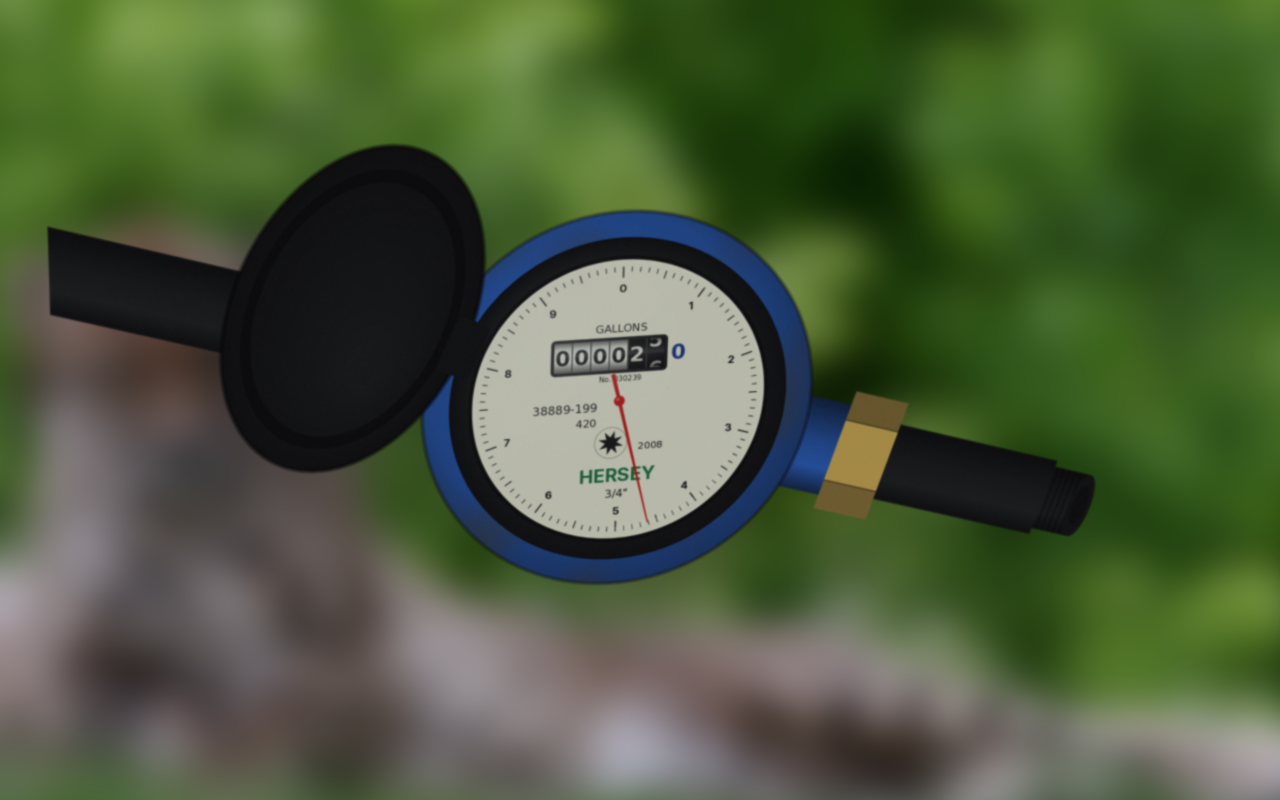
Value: 254.6,gal
